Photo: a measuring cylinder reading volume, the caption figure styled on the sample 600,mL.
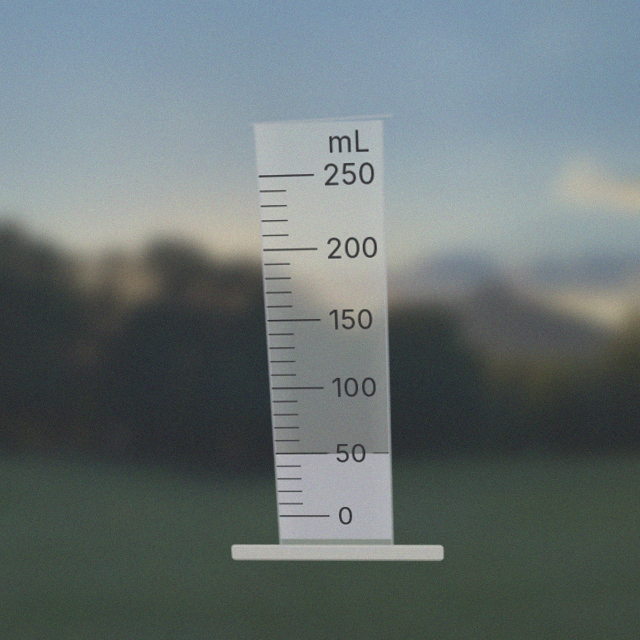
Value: 50,mL
